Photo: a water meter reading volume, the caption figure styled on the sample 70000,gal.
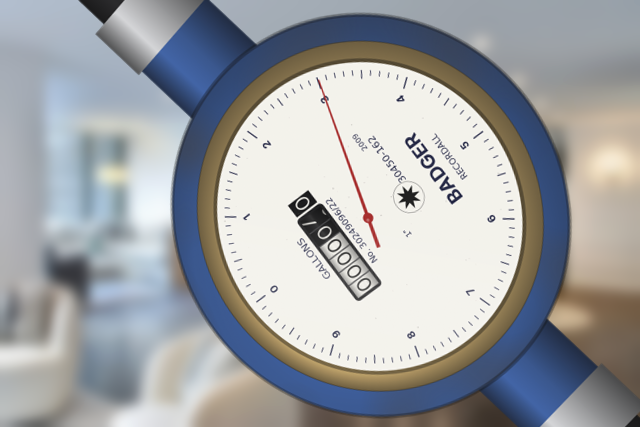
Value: 73.0,gal
